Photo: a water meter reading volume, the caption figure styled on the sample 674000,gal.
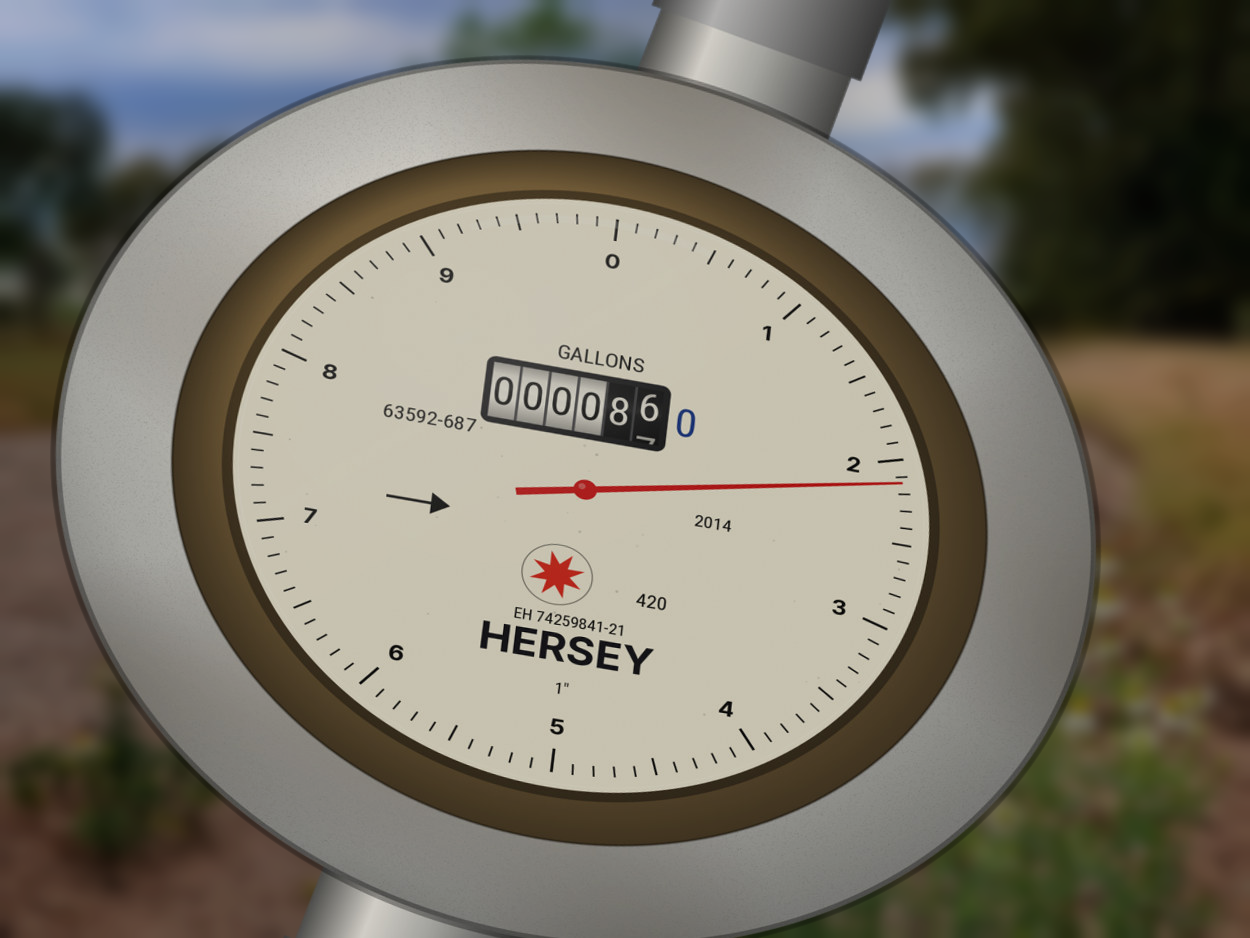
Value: 862.1,gal
